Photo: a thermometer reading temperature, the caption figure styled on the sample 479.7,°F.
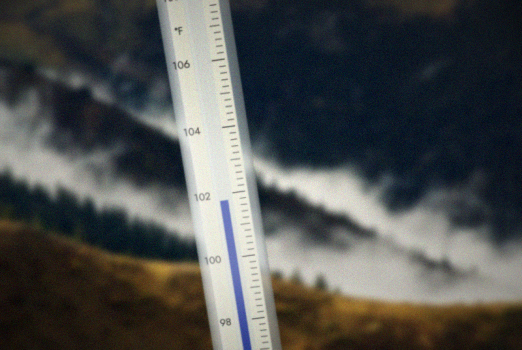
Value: 101.8,°F
